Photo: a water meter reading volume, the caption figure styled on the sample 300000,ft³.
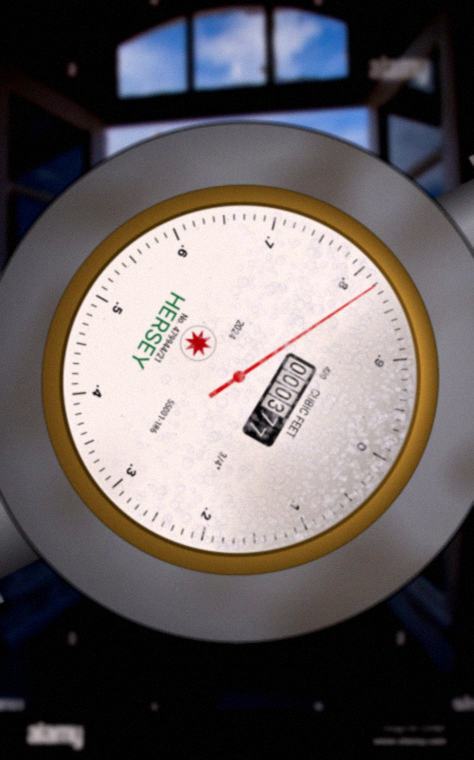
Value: 376.82,ft³
